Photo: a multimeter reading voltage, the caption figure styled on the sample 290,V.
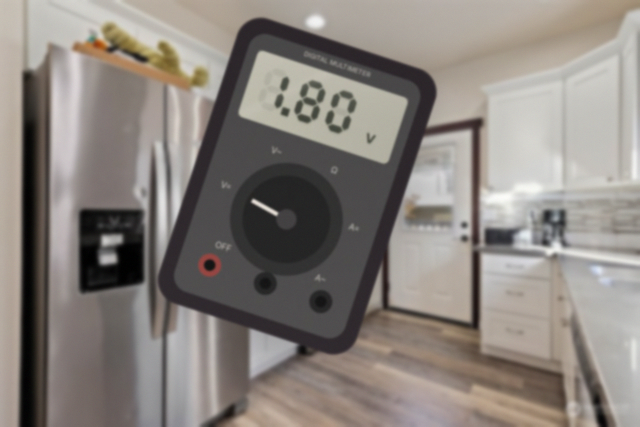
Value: 1.80,V
